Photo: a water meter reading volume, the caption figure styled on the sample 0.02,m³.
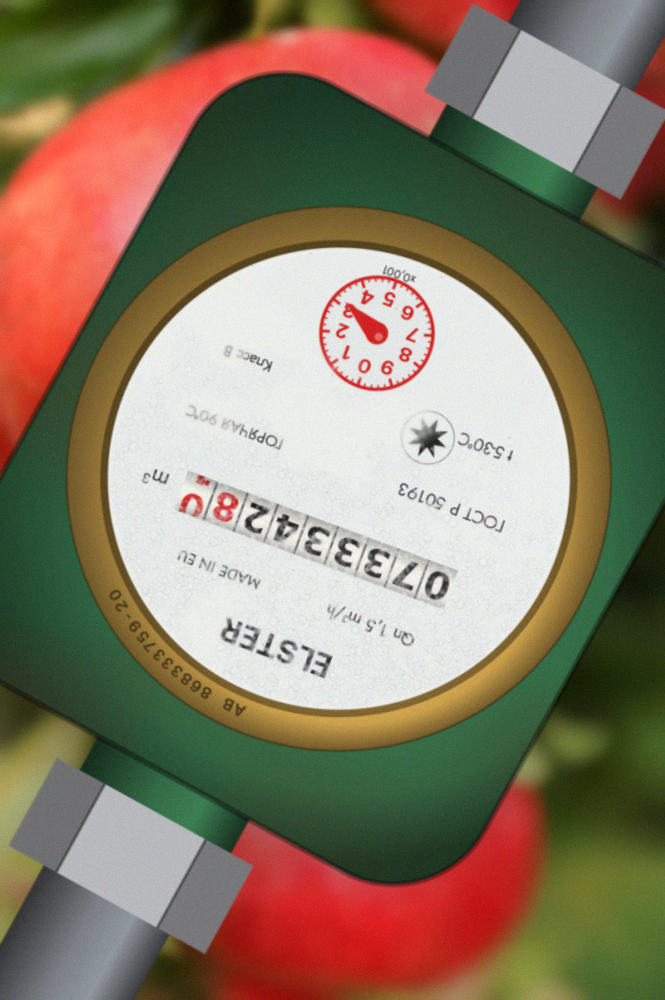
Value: 733342.803,m³
